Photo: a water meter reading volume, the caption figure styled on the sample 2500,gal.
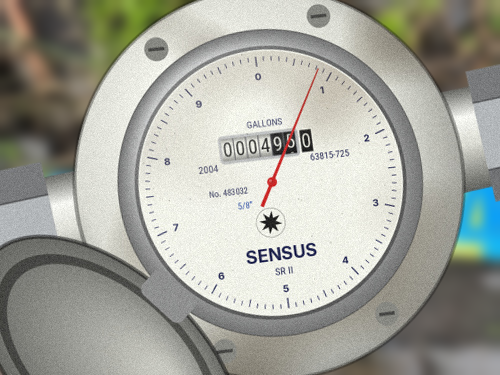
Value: 4950.8,gal
